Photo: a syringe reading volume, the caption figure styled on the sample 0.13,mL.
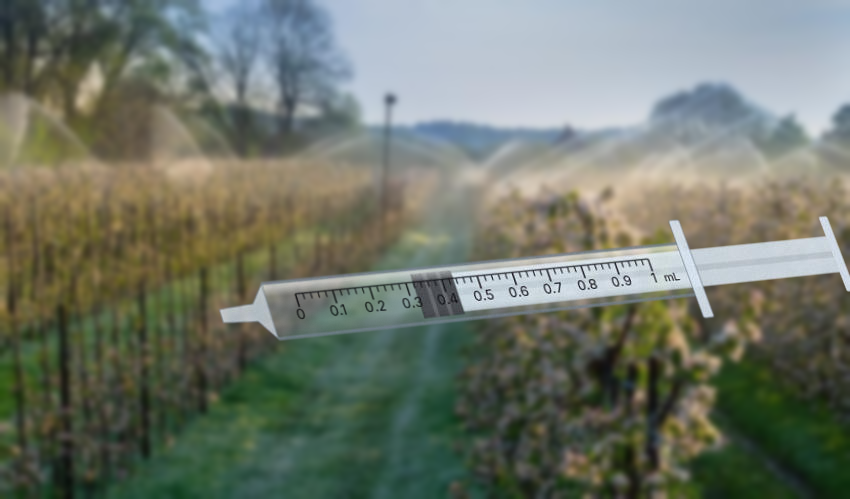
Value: 0.32,mL
